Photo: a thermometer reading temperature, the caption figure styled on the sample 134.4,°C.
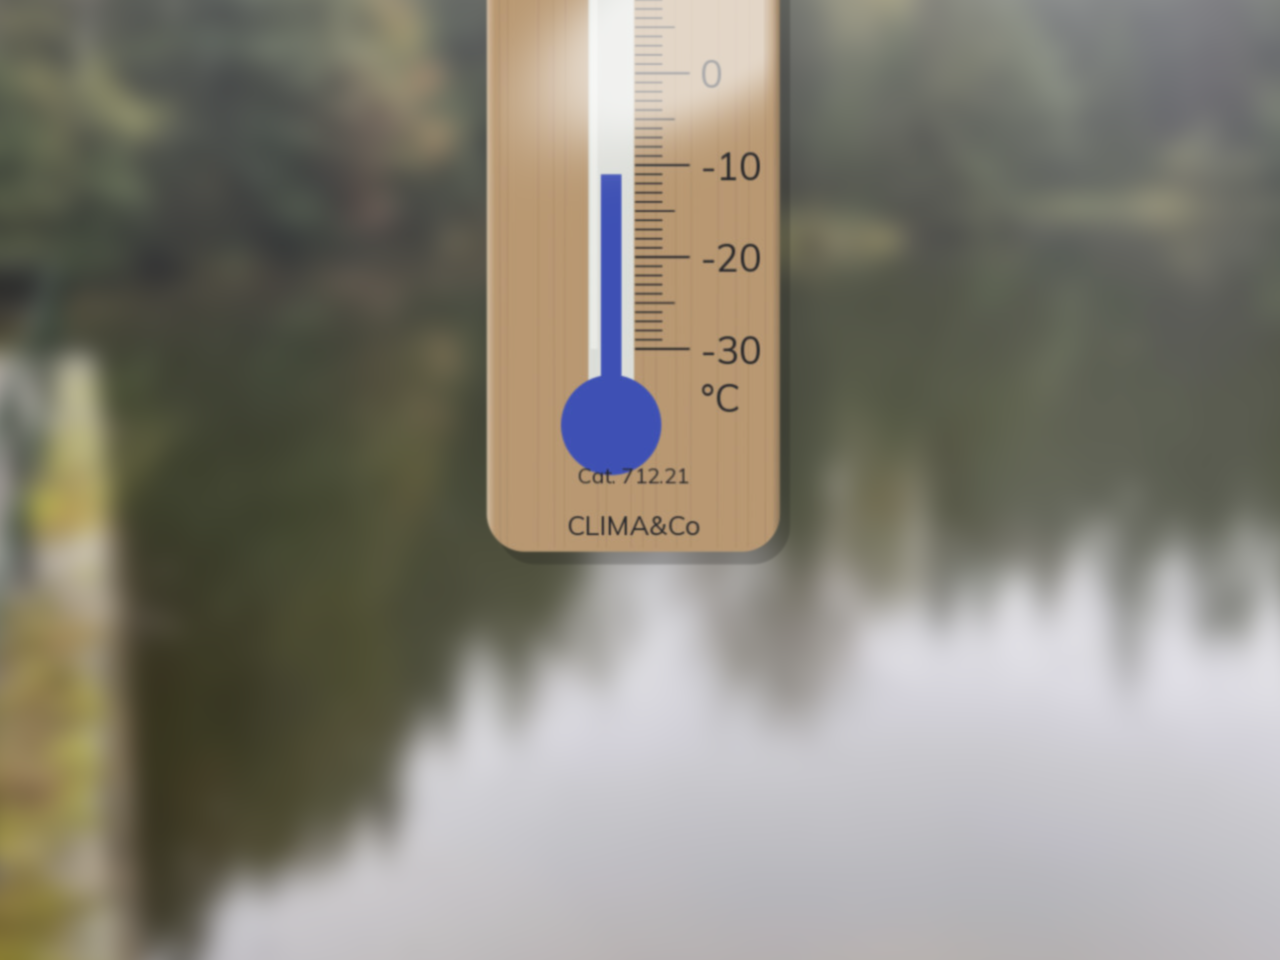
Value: -11,°C
